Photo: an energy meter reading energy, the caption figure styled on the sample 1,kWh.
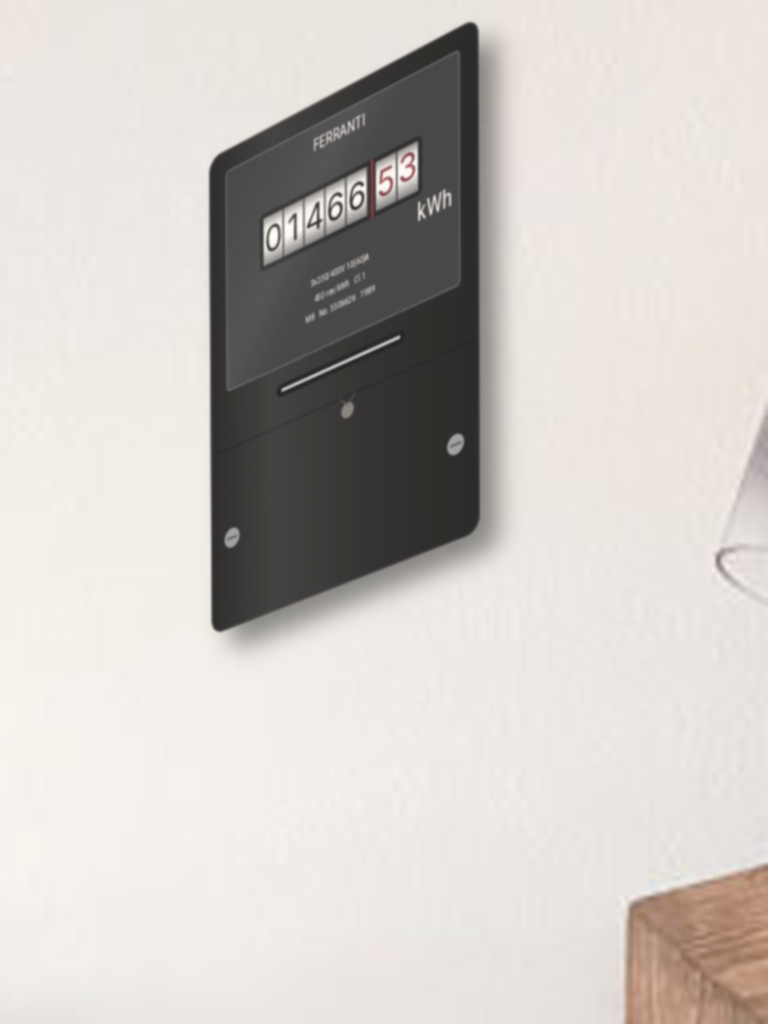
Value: 1466.53,kWh
